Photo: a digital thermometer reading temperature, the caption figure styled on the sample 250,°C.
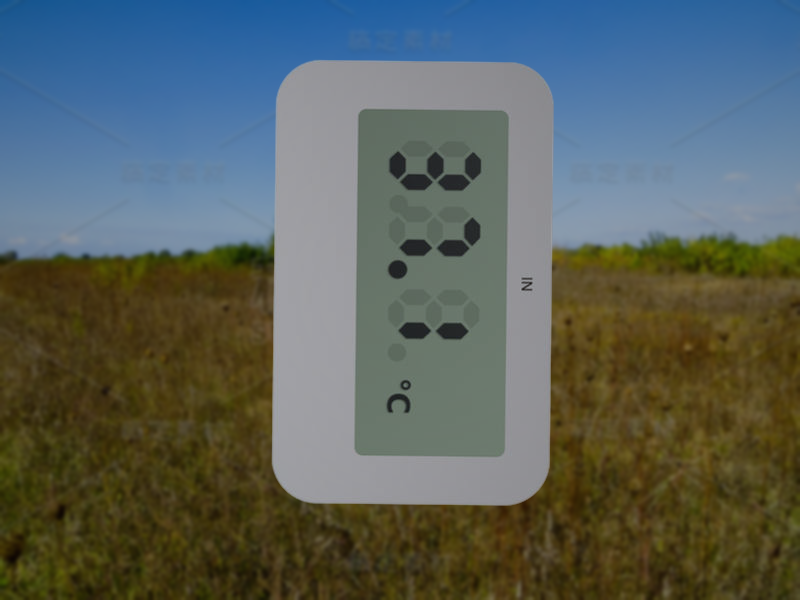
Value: 37.1,°C
